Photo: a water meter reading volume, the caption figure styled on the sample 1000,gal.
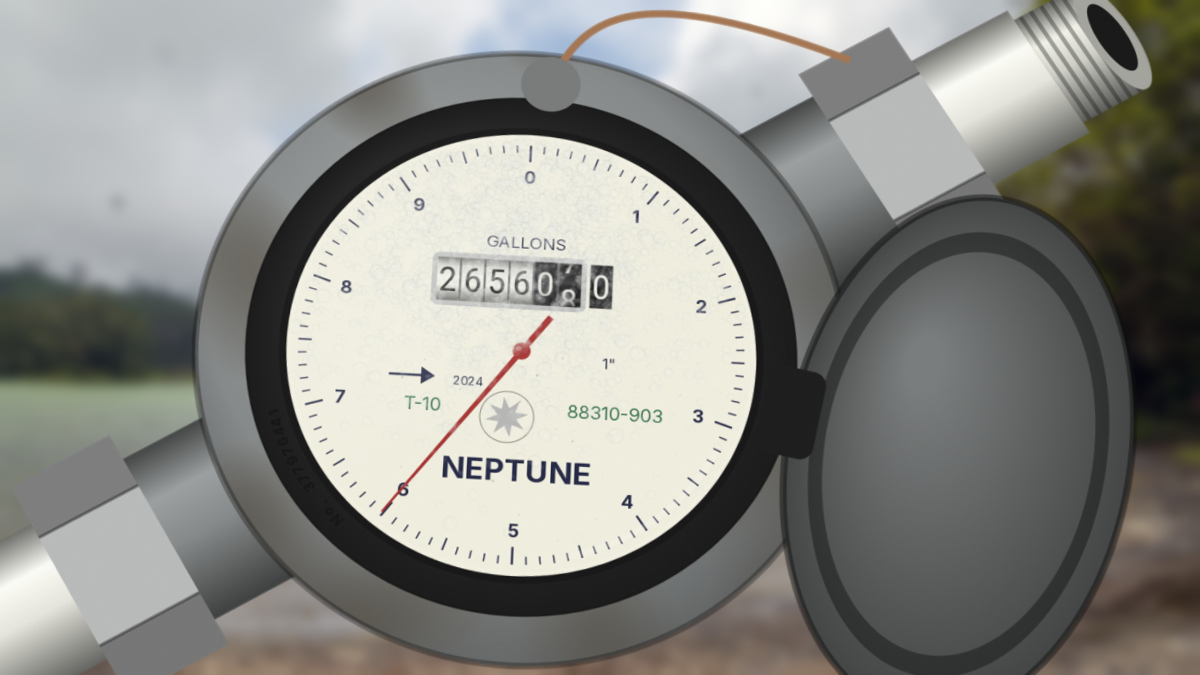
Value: 2656076.0,gal
